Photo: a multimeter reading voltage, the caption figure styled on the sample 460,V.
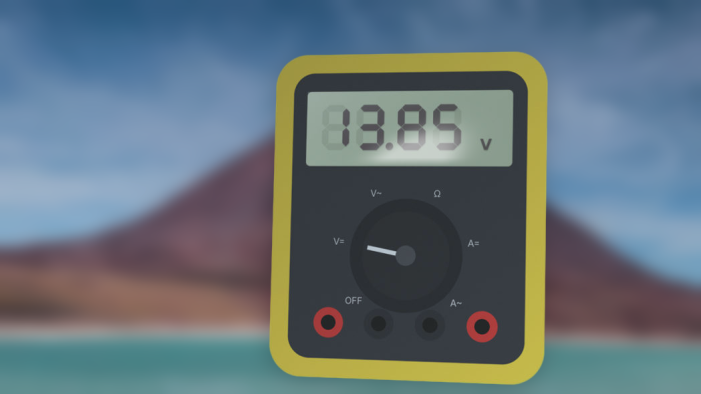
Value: 13.85,V
